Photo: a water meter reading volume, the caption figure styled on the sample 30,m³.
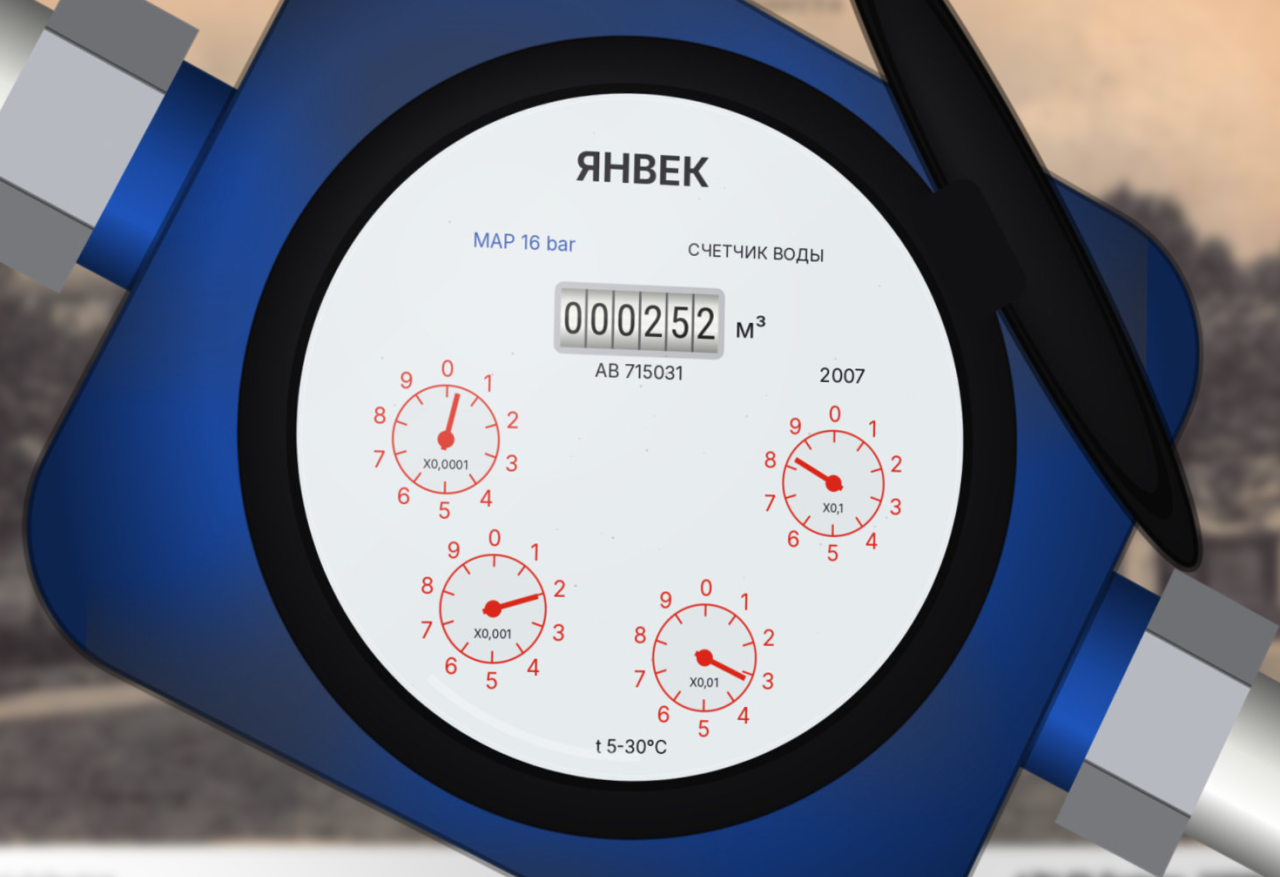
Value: 252.8320,m³
